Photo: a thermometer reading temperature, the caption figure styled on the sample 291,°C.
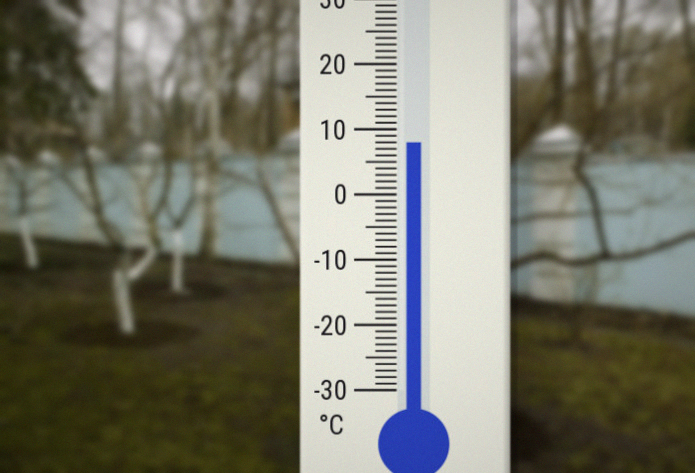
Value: 8,°C
